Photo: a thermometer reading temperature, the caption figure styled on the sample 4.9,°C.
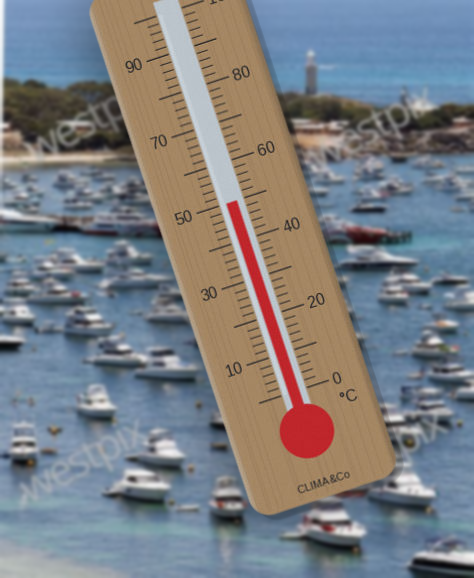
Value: 50,°C
